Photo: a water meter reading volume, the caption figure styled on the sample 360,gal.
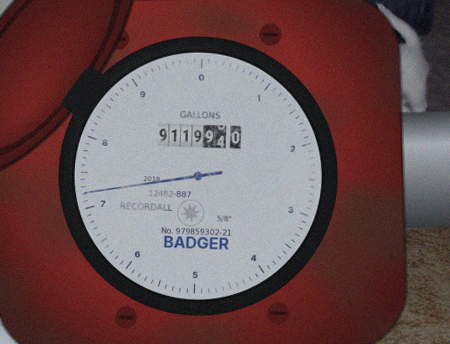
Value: 9119937.2,gal
